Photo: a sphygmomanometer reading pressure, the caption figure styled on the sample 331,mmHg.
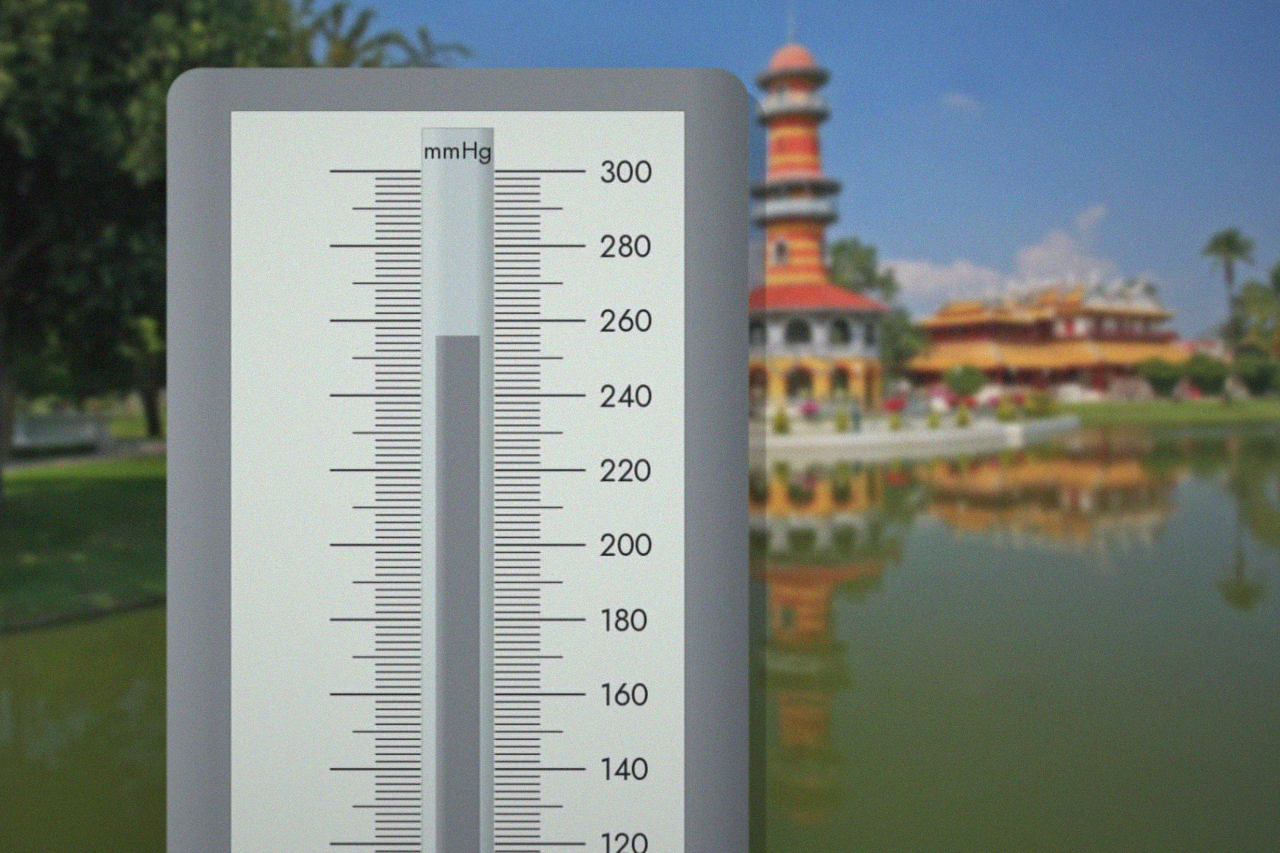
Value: 256,mmHg
